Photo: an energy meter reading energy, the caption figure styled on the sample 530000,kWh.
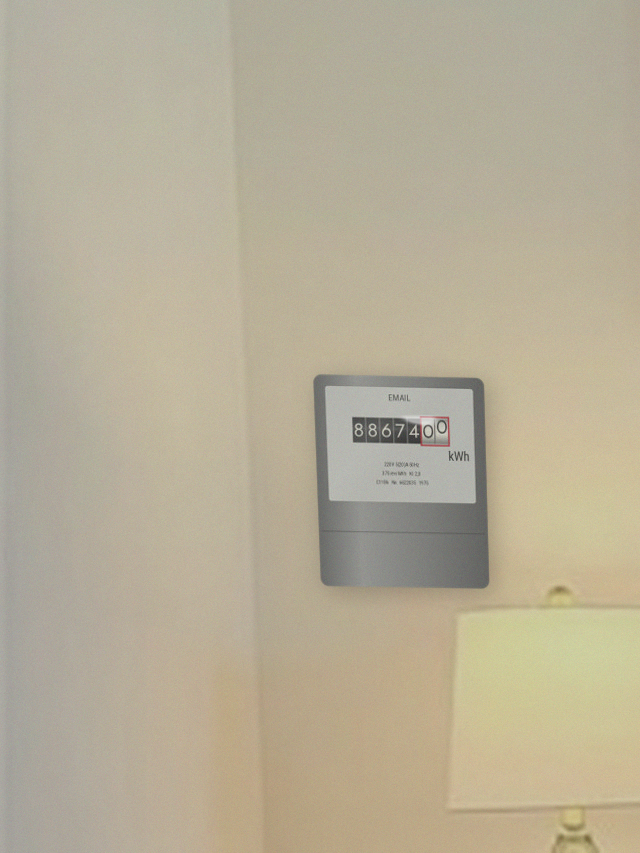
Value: 88674.00,kWh
